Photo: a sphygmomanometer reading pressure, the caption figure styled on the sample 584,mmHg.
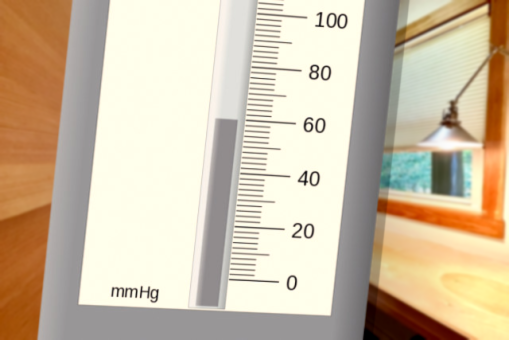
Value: 60,mmHg
